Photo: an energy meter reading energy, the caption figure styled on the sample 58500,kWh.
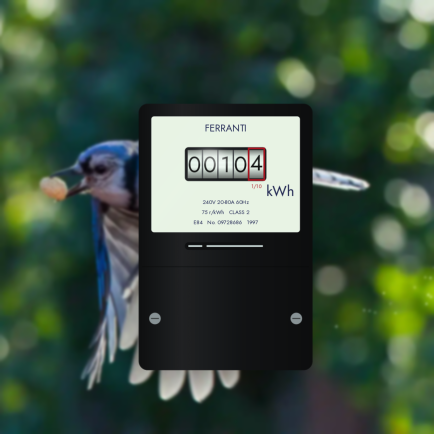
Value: 10.4,kWh
